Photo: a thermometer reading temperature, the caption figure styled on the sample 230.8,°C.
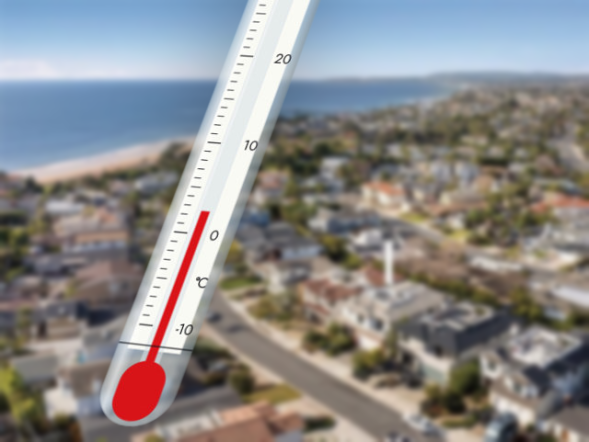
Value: 2.5,°C
